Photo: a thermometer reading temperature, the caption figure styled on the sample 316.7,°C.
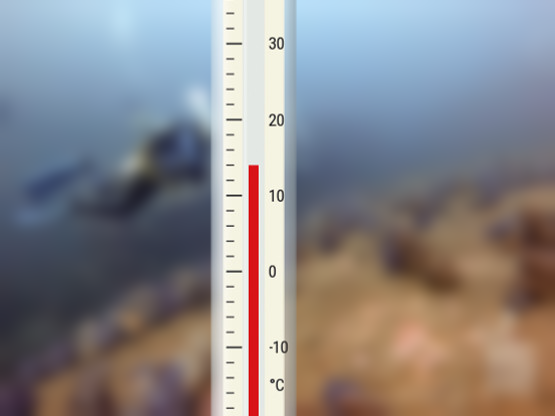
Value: 14,°C
